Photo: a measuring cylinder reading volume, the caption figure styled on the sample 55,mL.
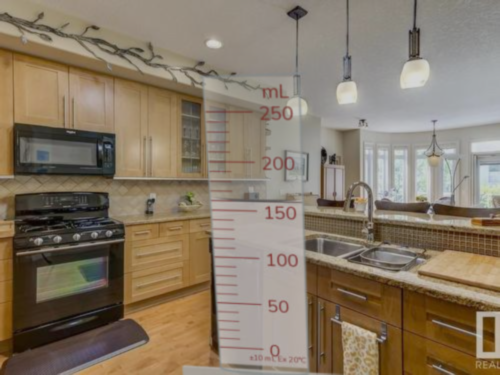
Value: 160,mL
